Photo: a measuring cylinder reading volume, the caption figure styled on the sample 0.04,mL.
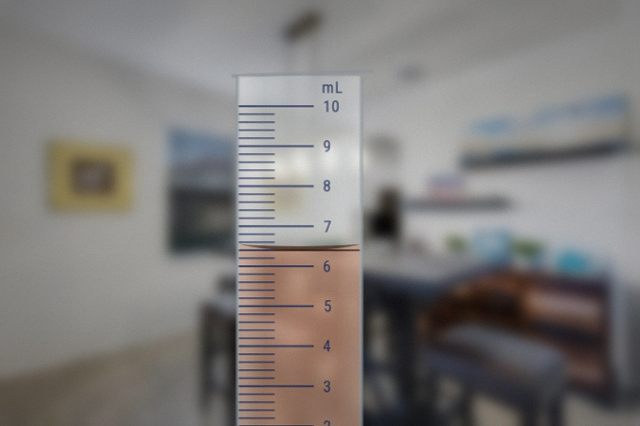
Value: 6.4,mL
